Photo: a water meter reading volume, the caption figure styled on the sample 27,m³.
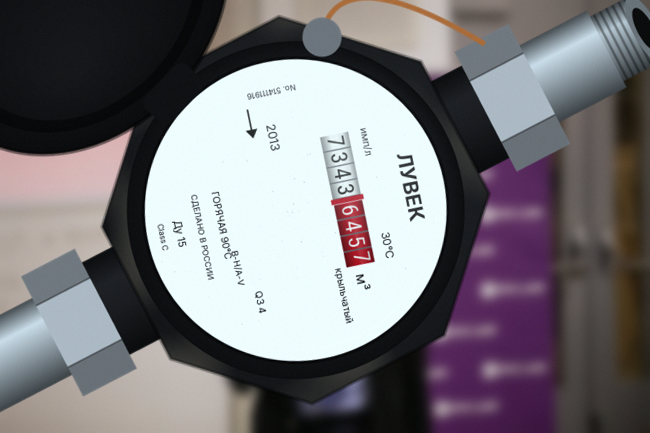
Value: 7343.6457,m³
